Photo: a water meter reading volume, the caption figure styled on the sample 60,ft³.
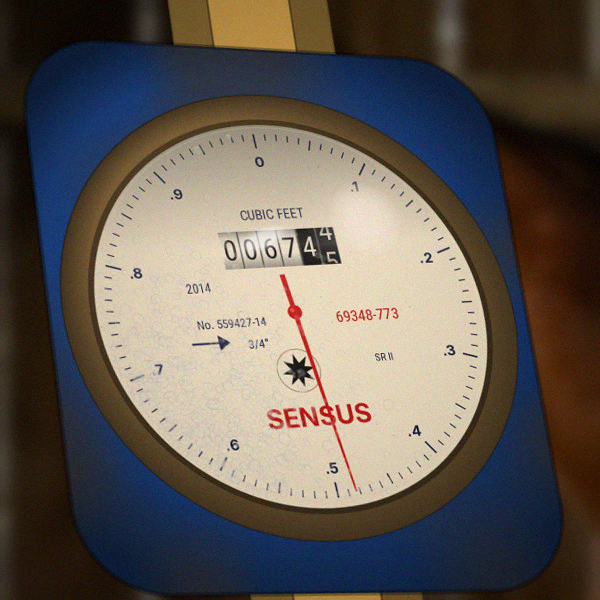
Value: 6744.48,ft³
